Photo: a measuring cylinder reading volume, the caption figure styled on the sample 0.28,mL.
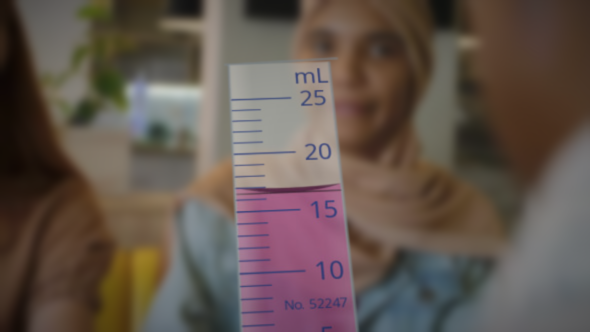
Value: 16.5,mL
